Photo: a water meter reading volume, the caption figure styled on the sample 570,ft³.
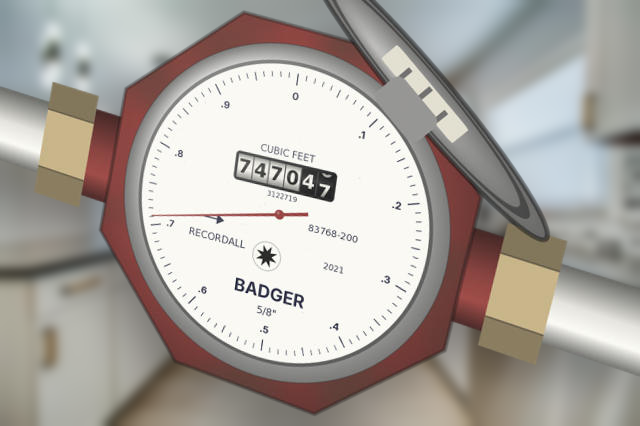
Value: 747046.71,ft³
